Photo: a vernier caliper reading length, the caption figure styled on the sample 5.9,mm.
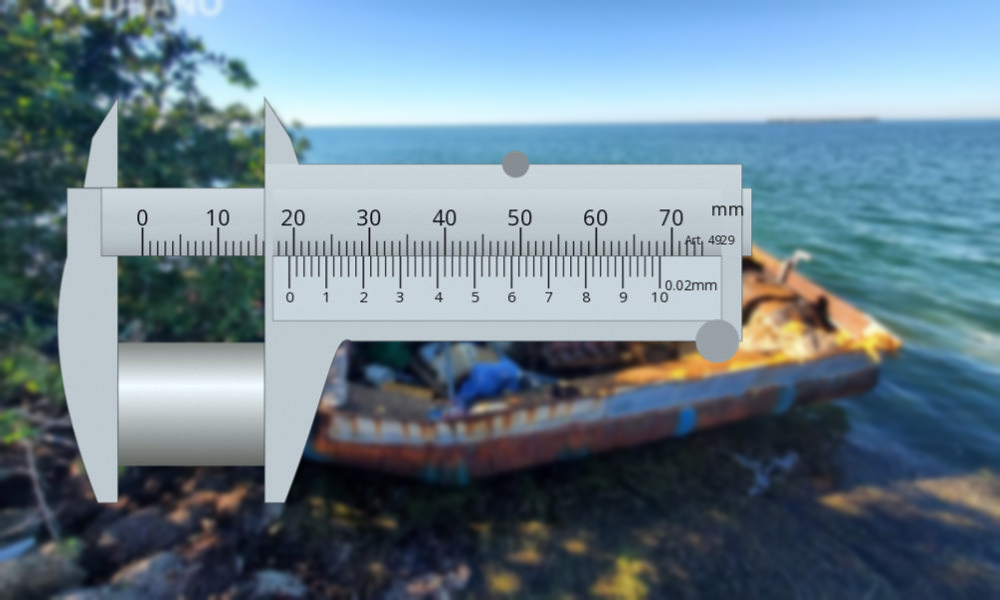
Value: 19.4,mm
